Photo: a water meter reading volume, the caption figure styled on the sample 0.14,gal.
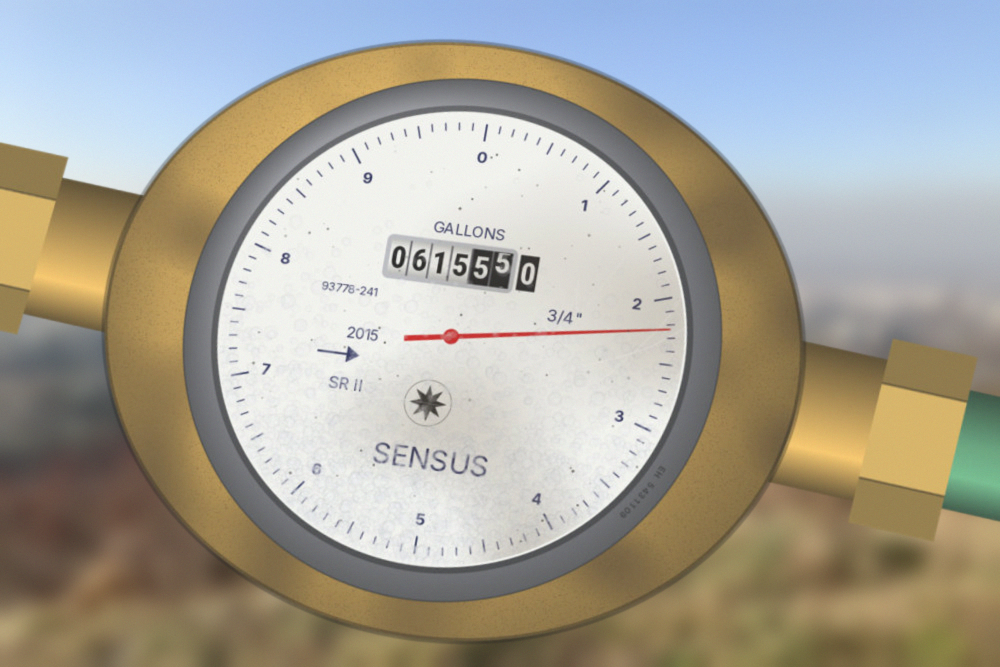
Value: 615552.2,gal
